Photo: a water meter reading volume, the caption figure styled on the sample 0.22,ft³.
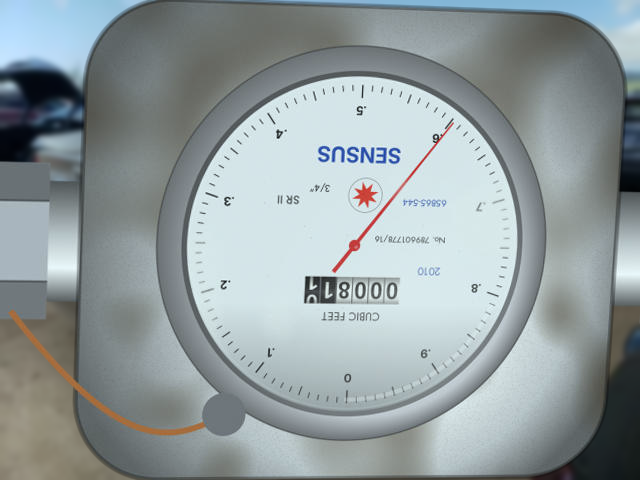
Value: 810.60,ft³
